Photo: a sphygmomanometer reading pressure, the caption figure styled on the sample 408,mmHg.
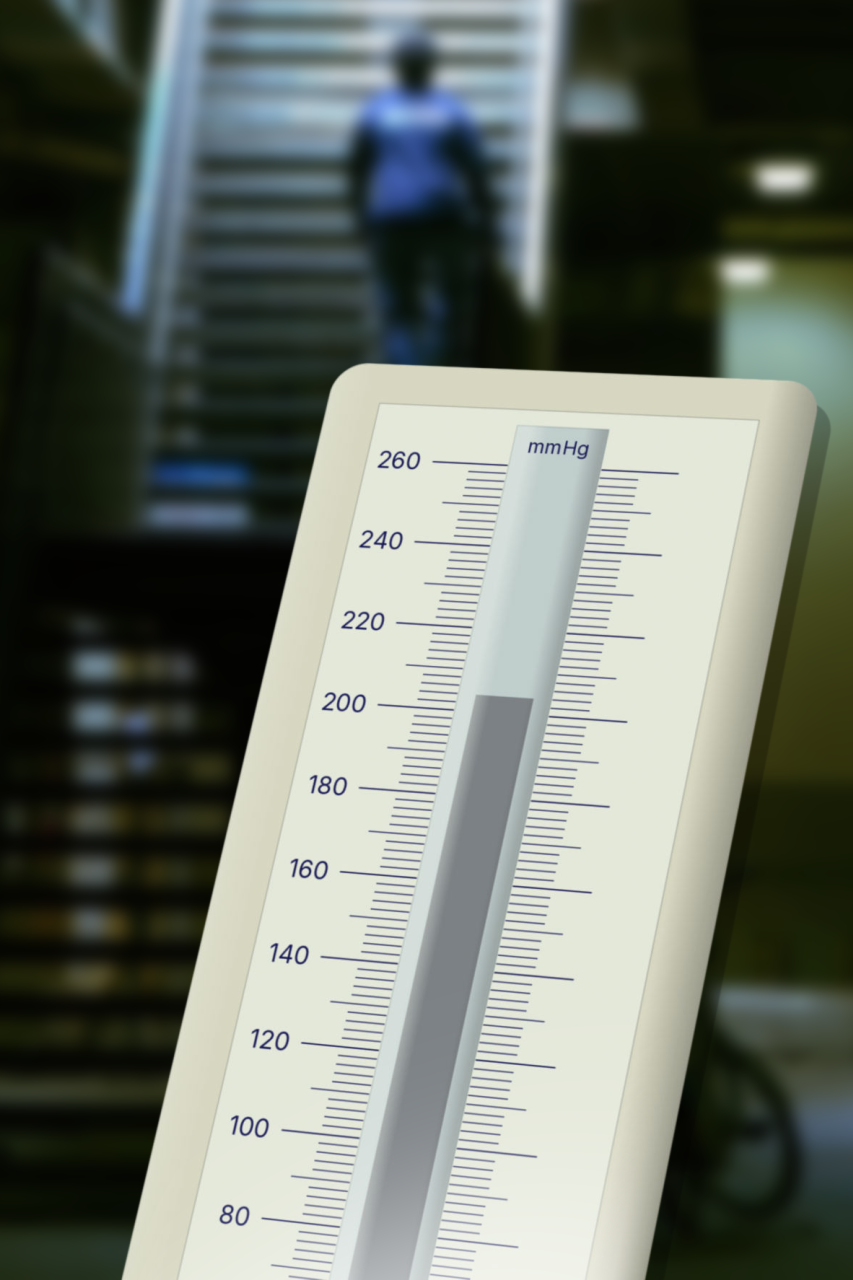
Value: 204,mmHg
